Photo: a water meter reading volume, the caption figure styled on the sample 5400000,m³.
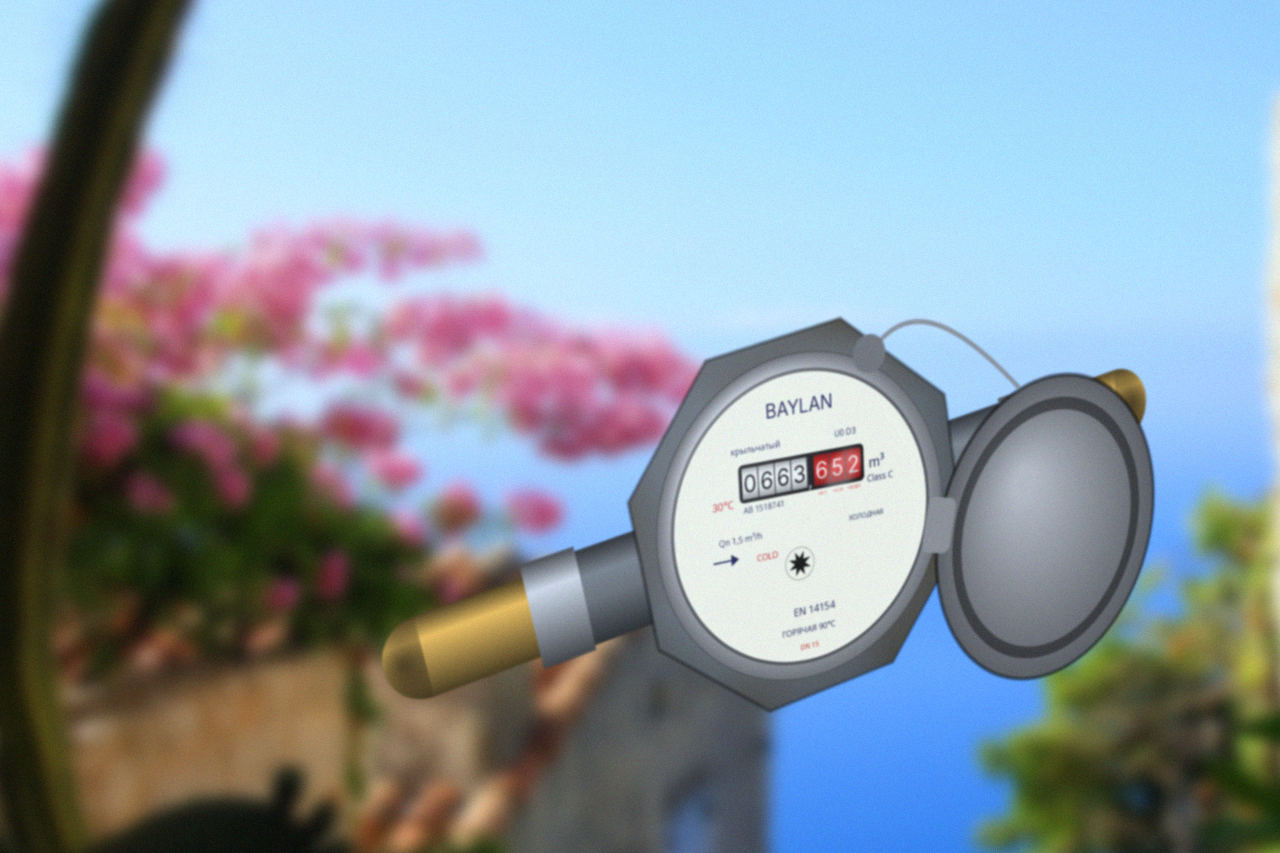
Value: 663.652,m³
